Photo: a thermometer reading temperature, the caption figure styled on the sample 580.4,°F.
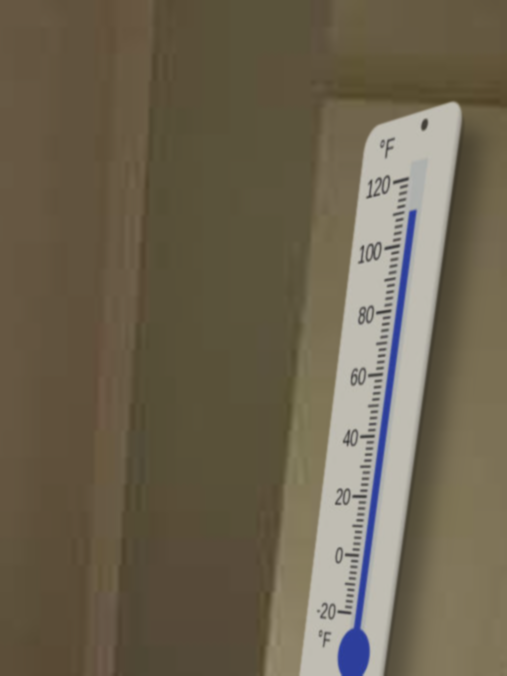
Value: 110,°F
